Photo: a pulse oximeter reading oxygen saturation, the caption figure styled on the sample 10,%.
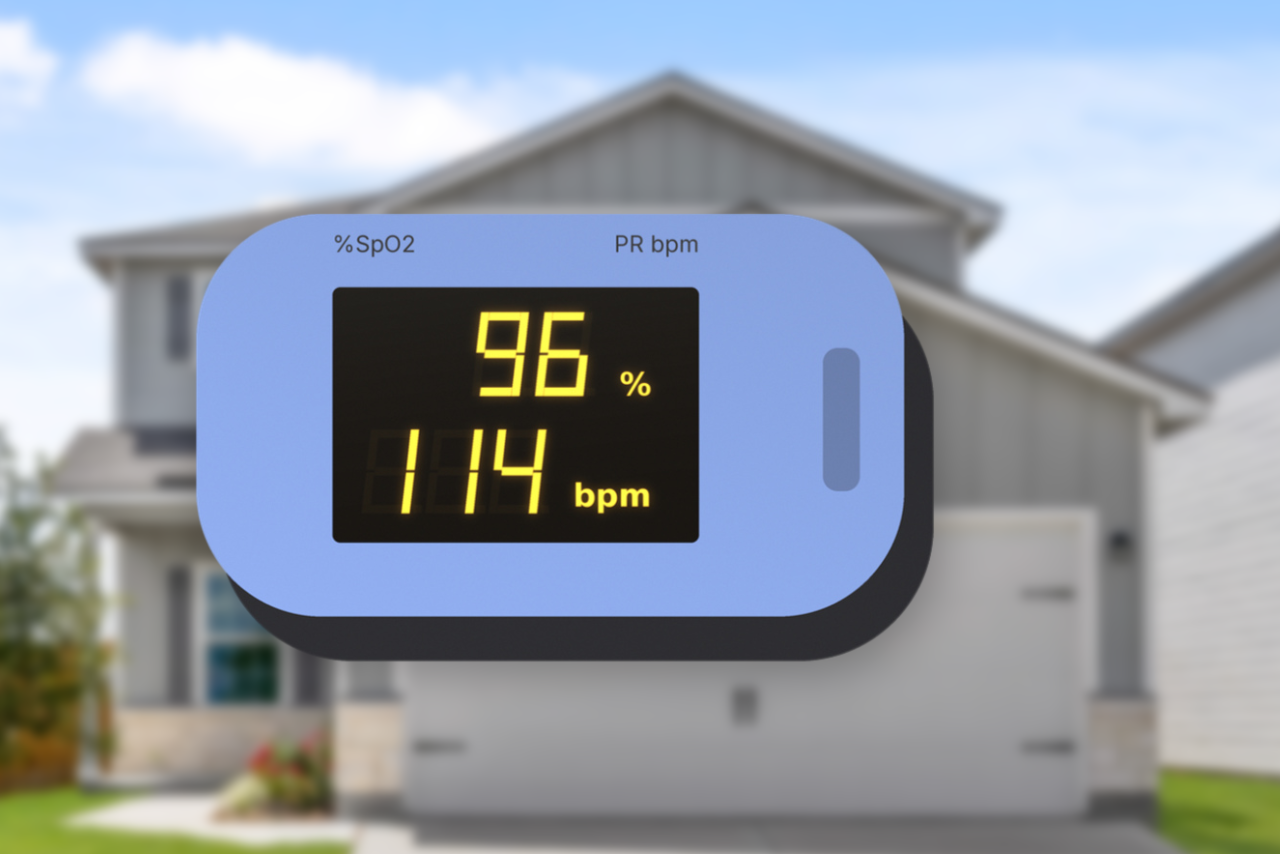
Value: 96,%
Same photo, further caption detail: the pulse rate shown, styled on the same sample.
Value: 114,bpm
